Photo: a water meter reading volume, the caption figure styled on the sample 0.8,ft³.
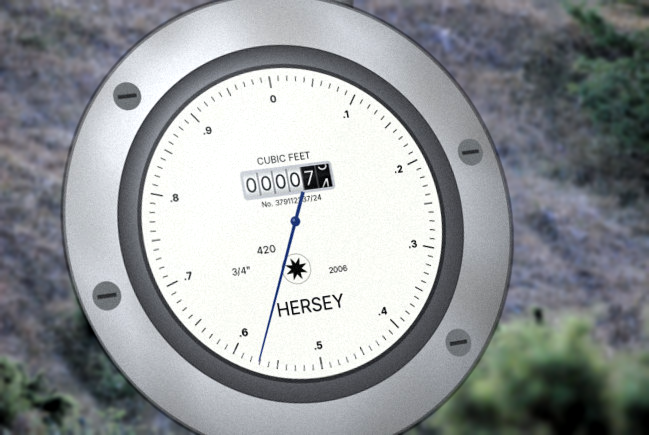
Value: 73.57,ft³
